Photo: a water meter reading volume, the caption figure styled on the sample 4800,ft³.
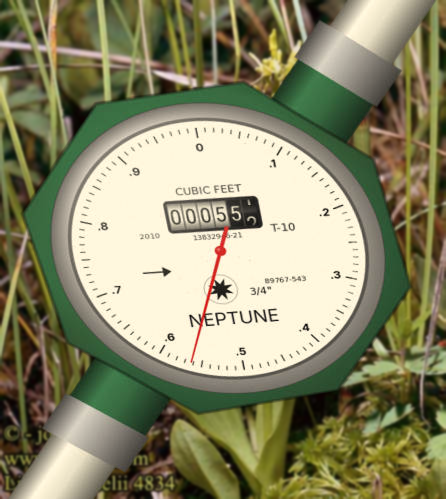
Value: 551.56,ft³
